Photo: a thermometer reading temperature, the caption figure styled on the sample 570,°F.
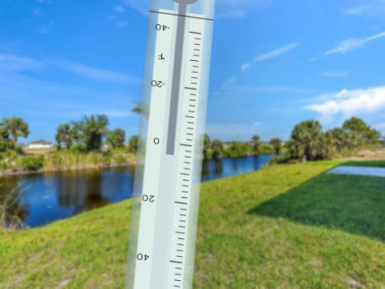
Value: 4,°F
